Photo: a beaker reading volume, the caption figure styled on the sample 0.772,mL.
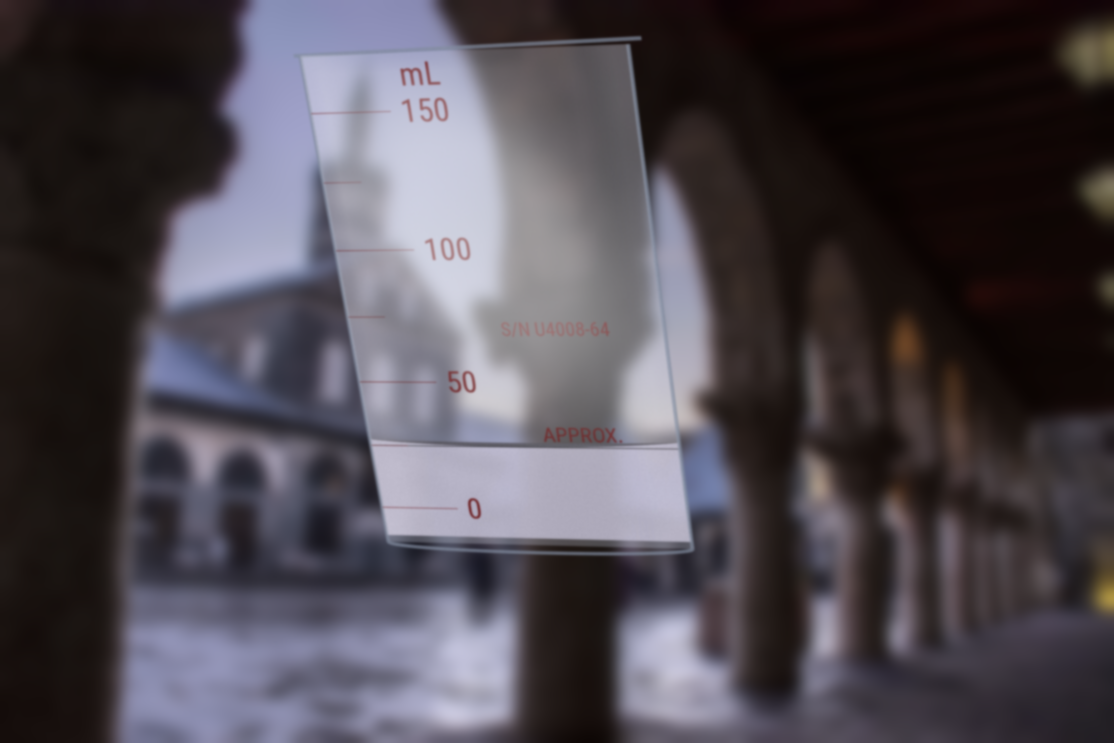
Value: 25,mL
